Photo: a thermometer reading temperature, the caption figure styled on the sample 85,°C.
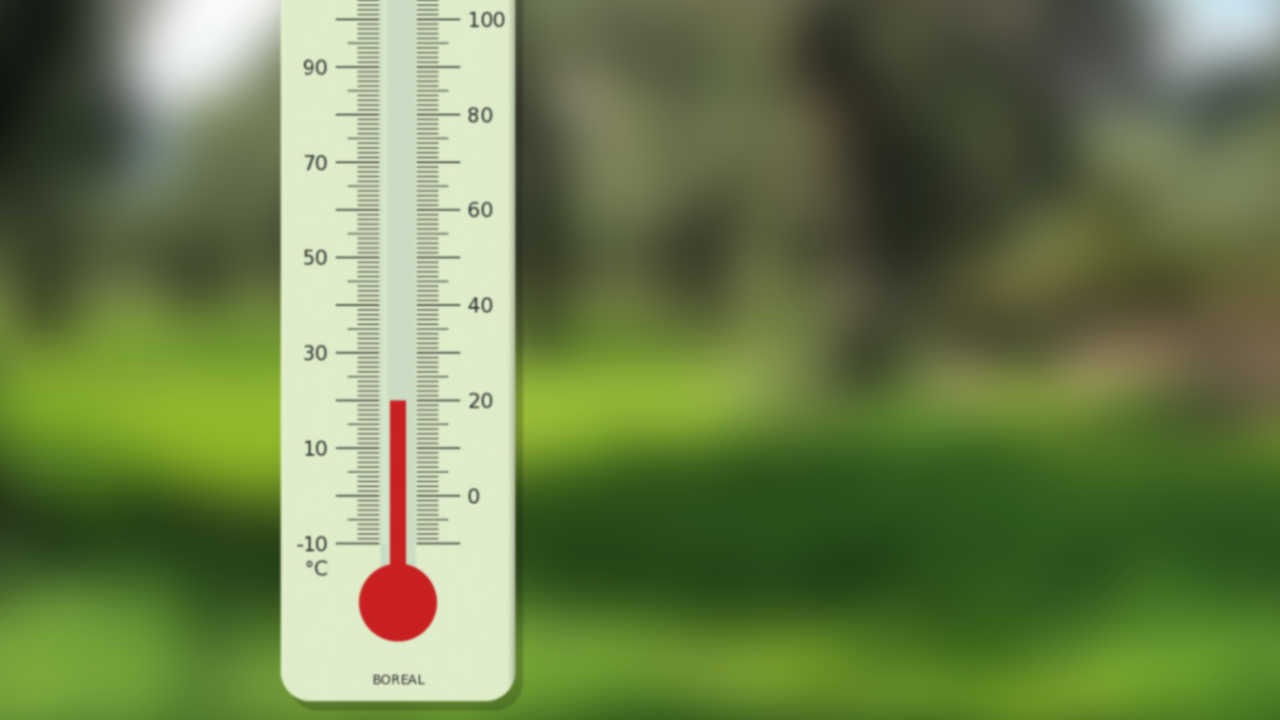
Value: 20,°C
